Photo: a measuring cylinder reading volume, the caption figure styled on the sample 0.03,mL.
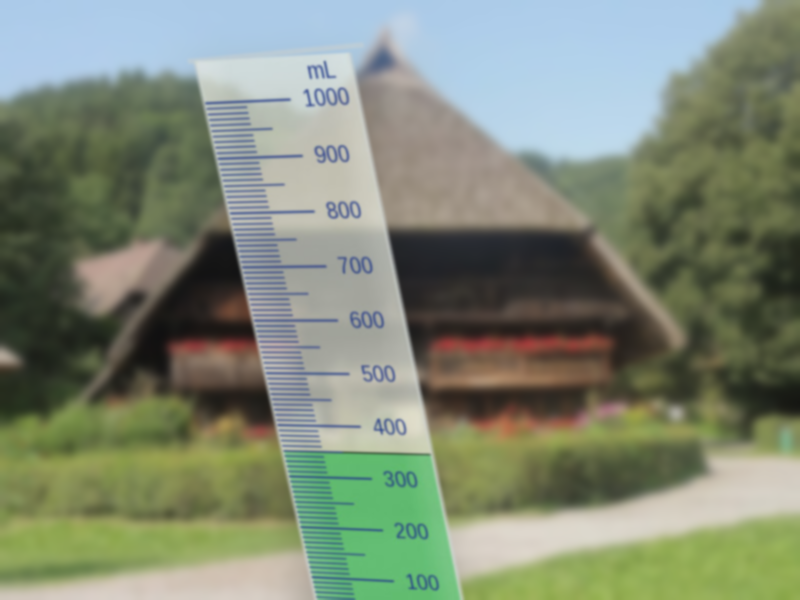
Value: 350,mL
